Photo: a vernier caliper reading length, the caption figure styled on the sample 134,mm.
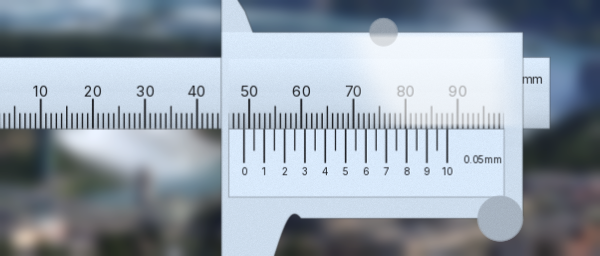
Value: 49.0,mm
